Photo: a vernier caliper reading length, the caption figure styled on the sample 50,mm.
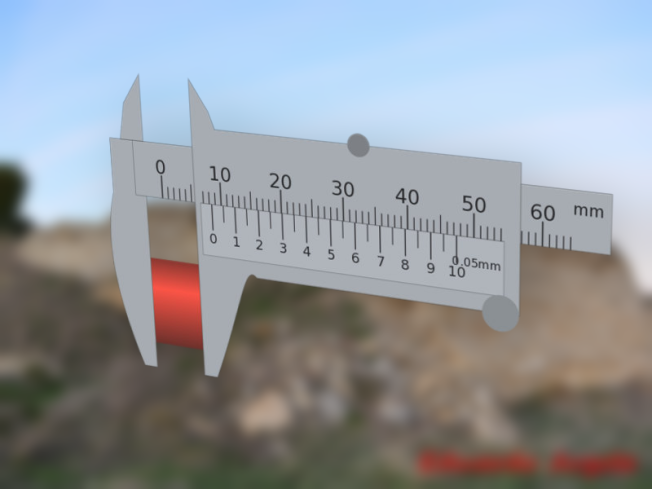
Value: 8.4,mm
